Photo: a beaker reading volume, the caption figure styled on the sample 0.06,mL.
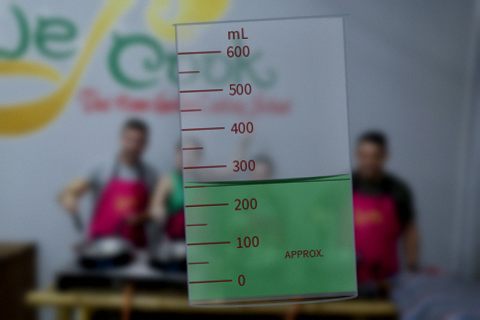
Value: 250,mL
